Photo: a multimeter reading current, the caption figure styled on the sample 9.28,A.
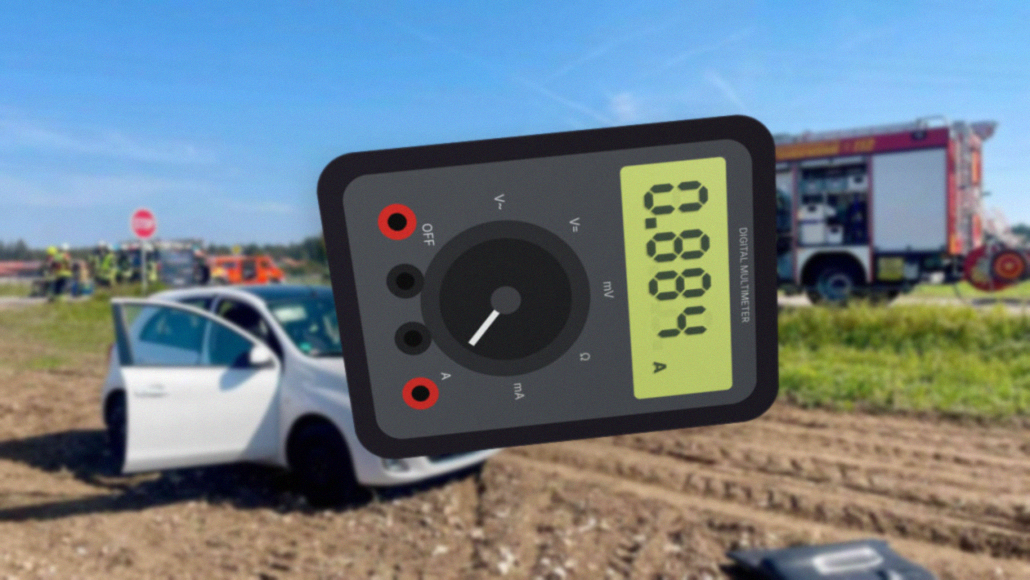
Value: 0.884,A
